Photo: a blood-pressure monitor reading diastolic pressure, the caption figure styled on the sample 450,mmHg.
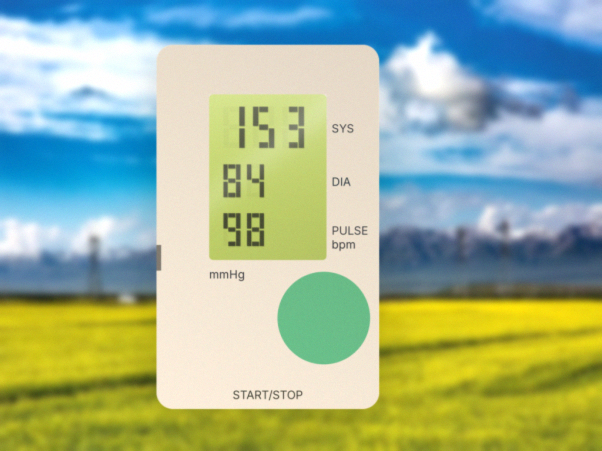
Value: 84,mmHg
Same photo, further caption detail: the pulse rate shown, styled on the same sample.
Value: 98,bpm
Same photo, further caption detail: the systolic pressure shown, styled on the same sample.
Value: 153,mmHg
